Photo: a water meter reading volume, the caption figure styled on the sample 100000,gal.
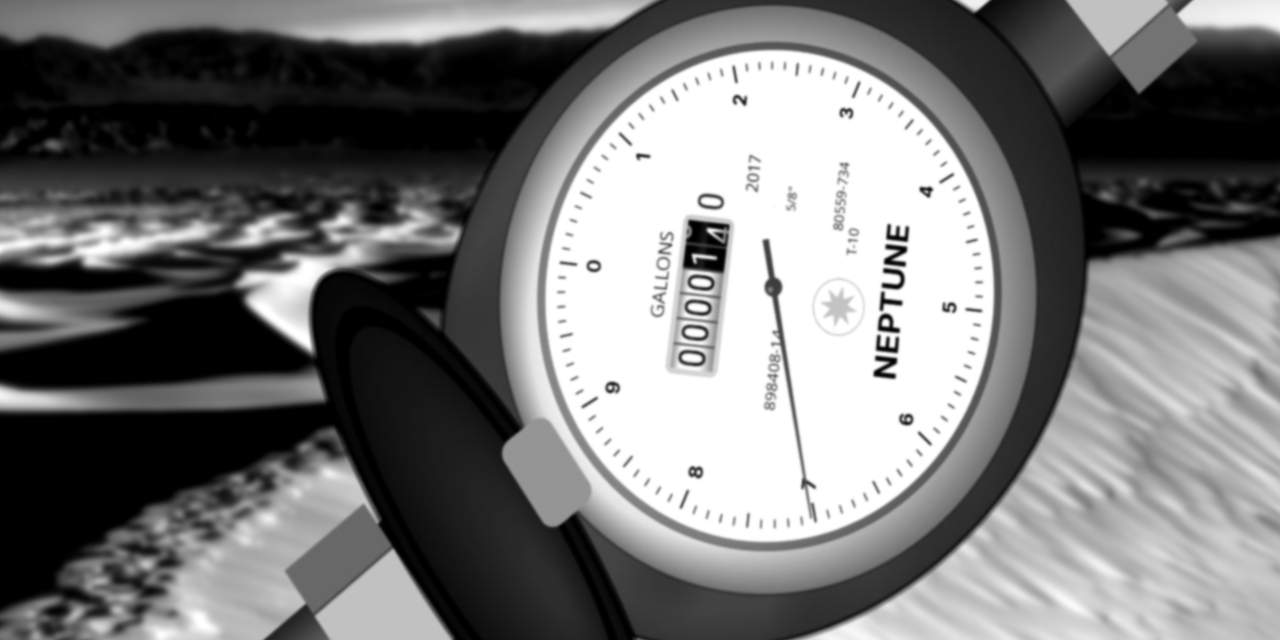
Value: 137.0,gal
